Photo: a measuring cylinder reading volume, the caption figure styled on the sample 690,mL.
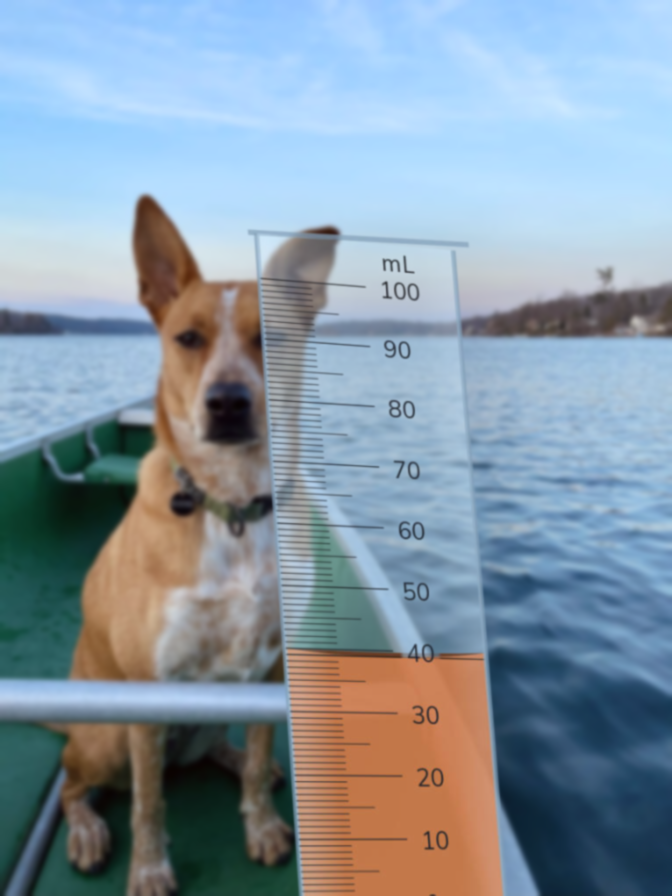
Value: 39,mL
